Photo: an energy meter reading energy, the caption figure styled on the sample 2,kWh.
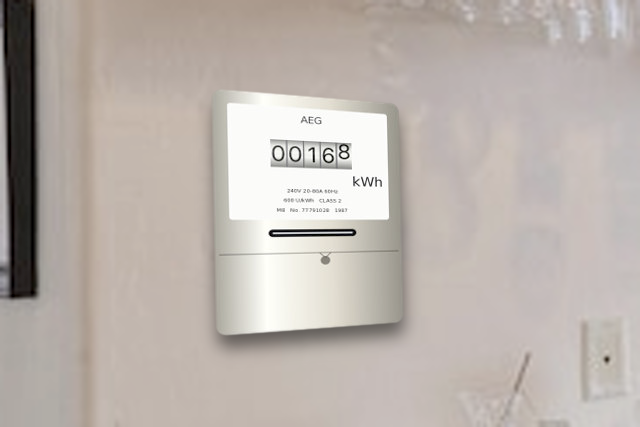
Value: 168,kWh
